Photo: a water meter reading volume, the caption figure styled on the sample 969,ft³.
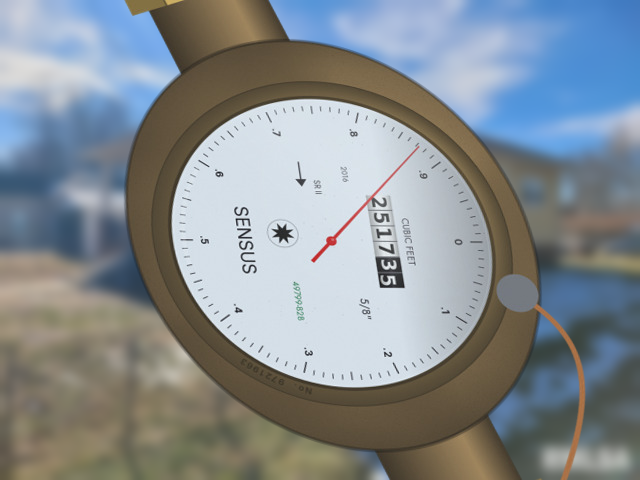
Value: 251734.87,ft³
